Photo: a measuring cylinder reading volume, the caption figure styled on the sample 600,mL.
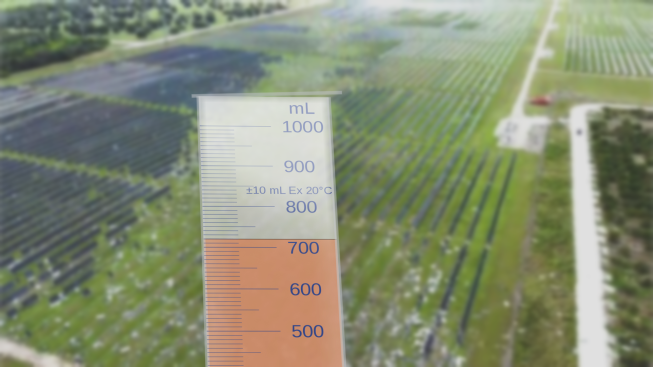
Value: 720,mL
